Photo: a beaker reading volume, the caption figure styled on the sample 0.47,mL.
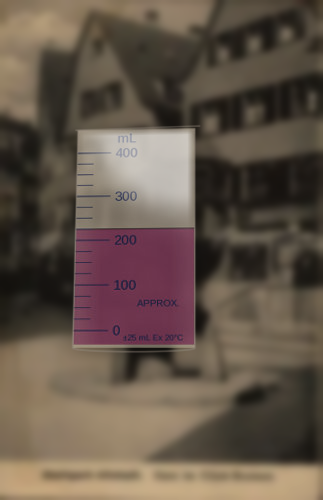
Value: 225,mL
